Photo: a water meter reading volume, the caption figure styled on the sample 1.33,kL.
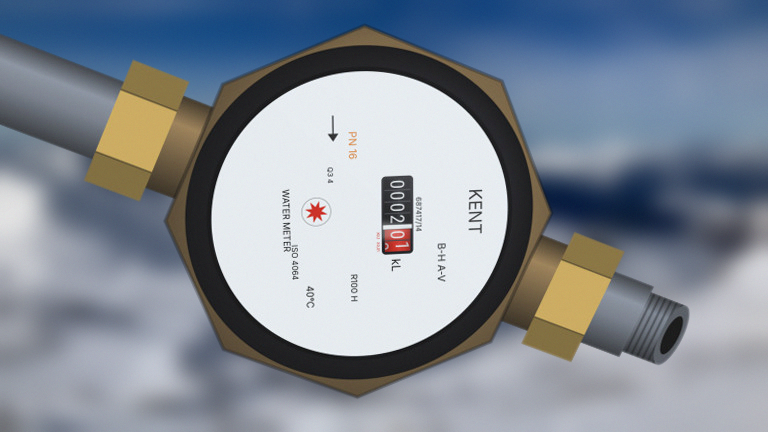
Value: 2.01,kL
